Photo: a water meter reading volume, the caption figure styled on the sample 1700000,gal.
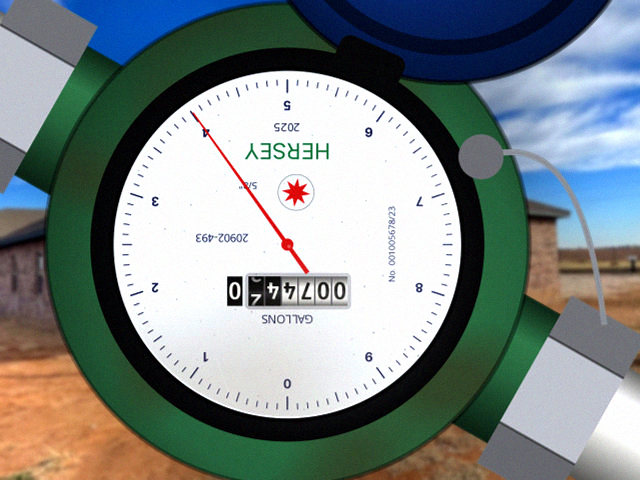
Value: 74424.0,gal
